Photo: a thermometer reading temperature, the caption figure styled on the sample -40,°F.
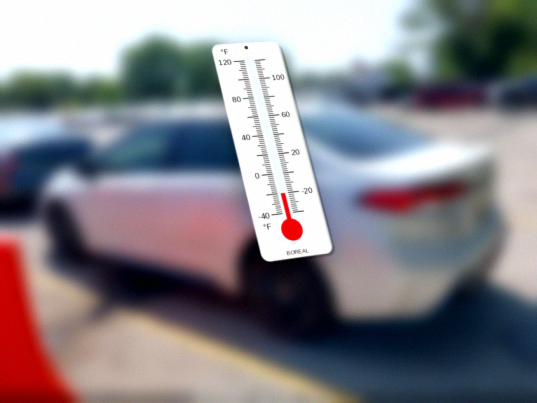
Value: -20,°F
